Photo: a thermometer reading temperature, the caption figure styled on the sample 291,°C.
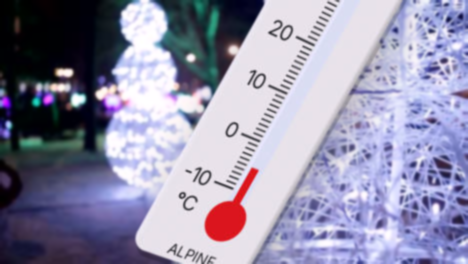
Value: -5,°C
